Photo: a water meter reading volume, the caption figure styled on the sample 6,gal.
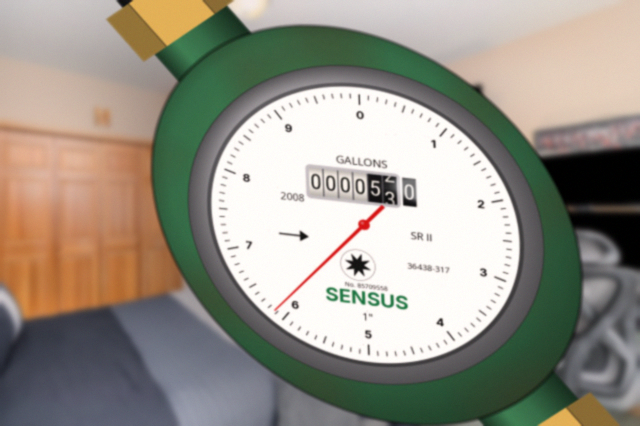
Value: 526.1,gal
